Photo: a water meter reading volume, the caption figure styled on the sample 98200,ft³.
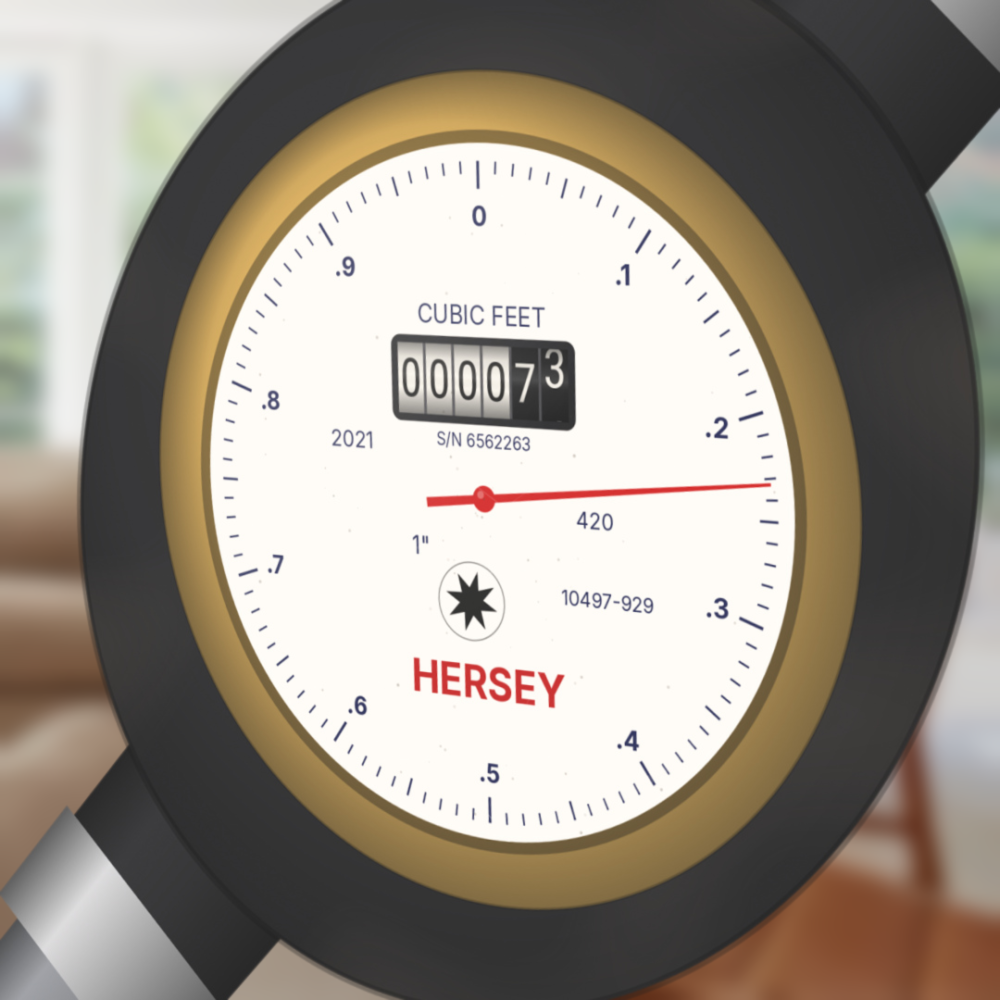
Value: 73.23,ft³
